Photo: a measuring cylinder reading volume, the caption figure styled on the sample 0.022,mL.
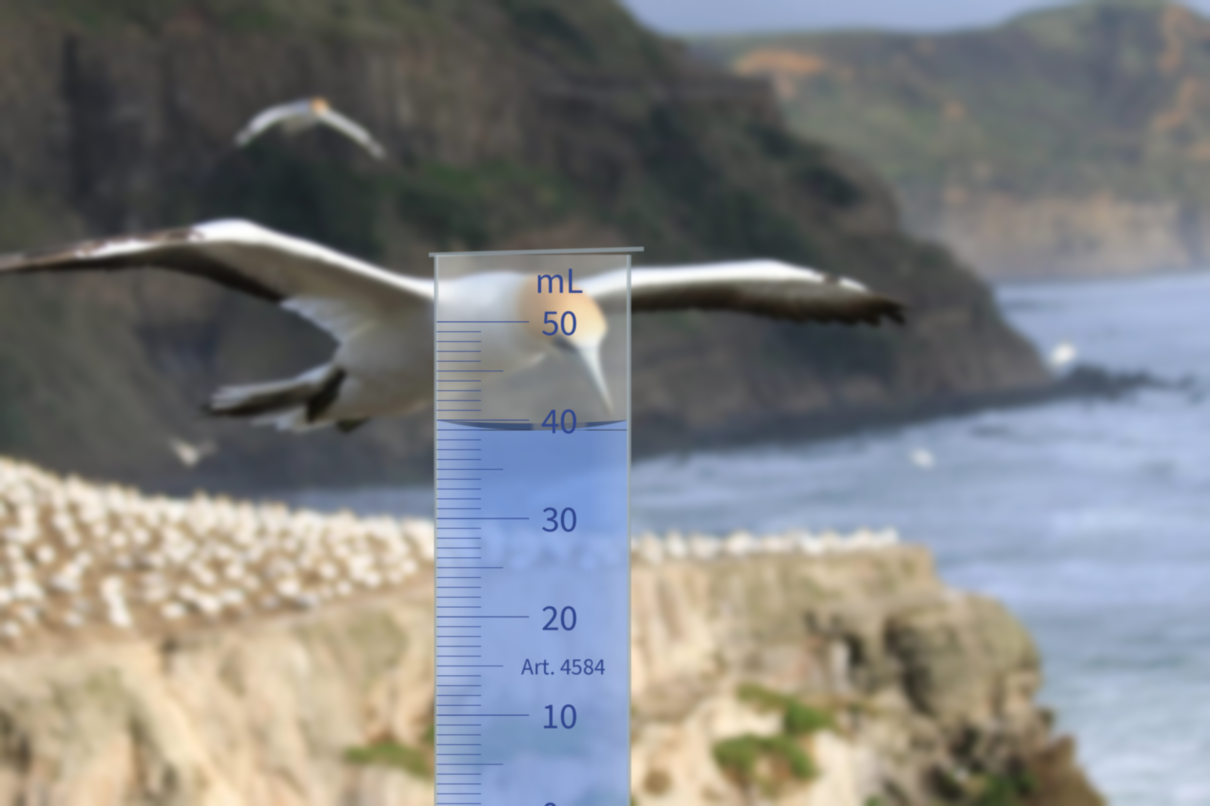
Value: 39,mL
